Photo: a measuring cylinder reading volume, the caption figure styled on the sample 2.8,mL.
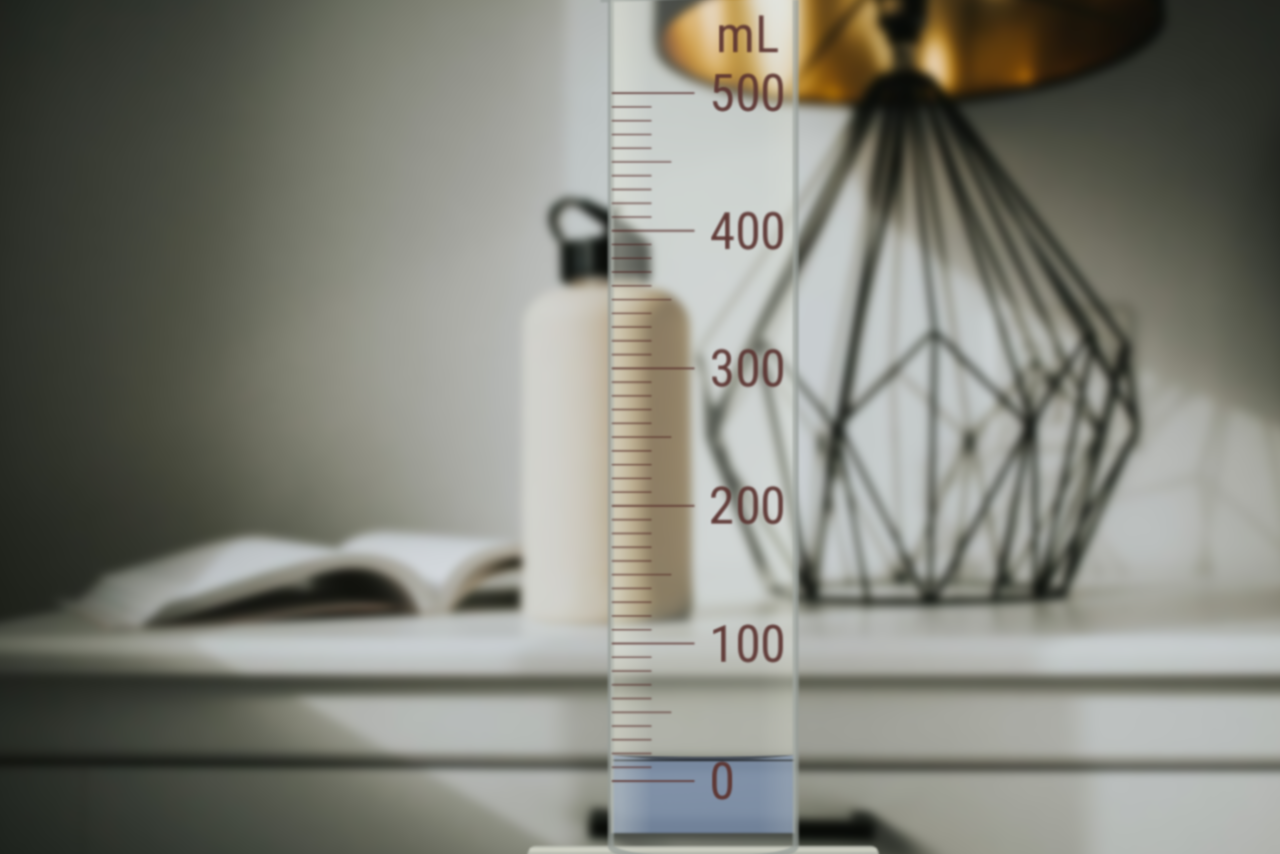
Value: 15,mL
